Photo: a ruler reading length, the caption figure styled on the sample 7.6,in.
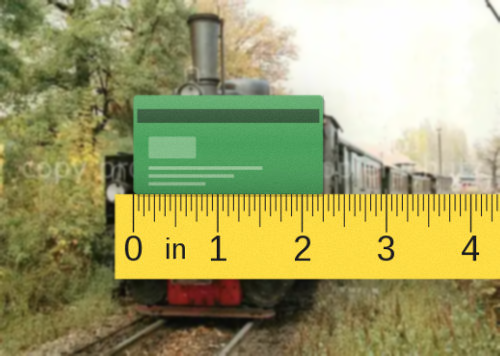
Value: 2.25,in
